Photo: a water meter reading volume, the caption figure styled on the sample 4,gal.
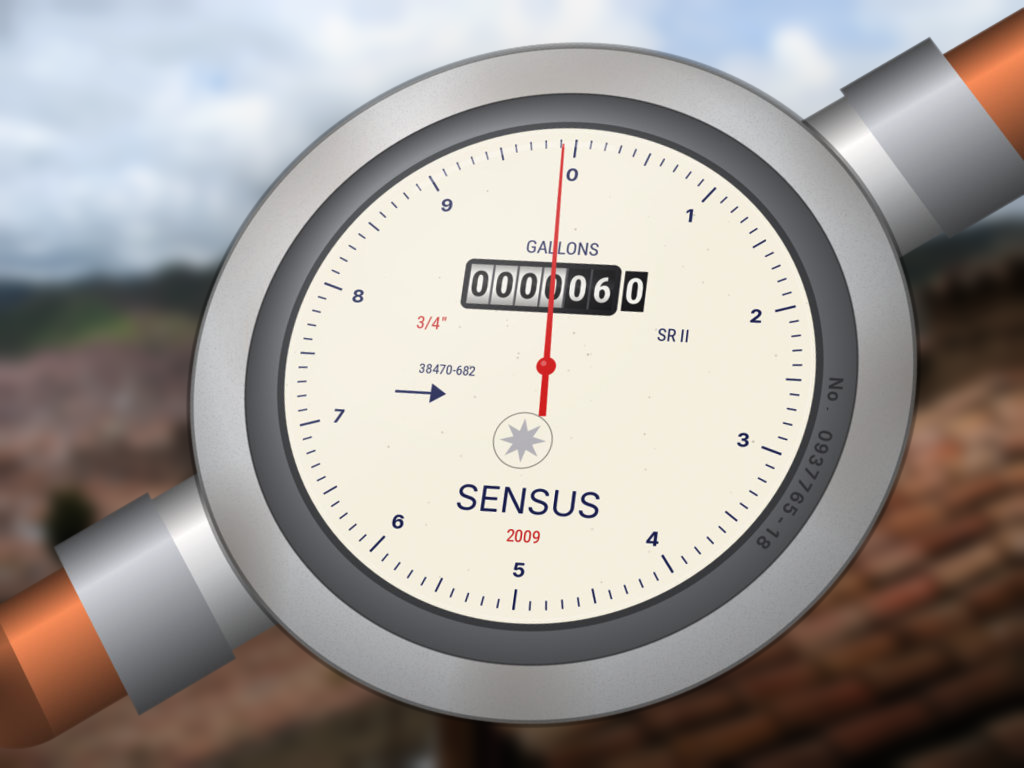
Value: 59.9,gal
